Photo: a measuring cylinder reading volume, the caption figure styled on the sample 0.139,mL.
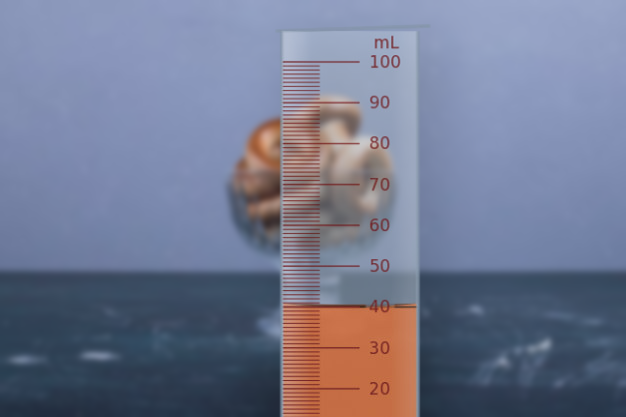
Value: 40,mL
